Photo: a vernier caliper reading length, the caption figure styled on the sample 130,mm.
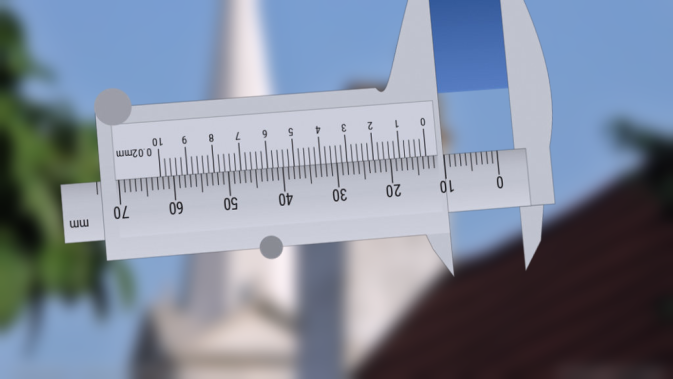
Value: 13.4,mm
